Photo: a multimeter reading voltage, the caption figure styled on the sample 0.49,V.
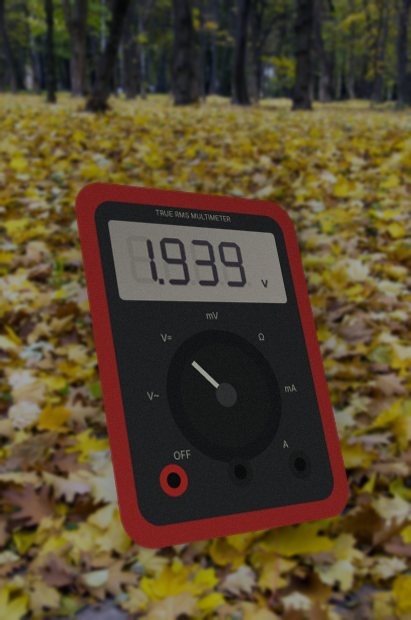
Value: 1.939,V
